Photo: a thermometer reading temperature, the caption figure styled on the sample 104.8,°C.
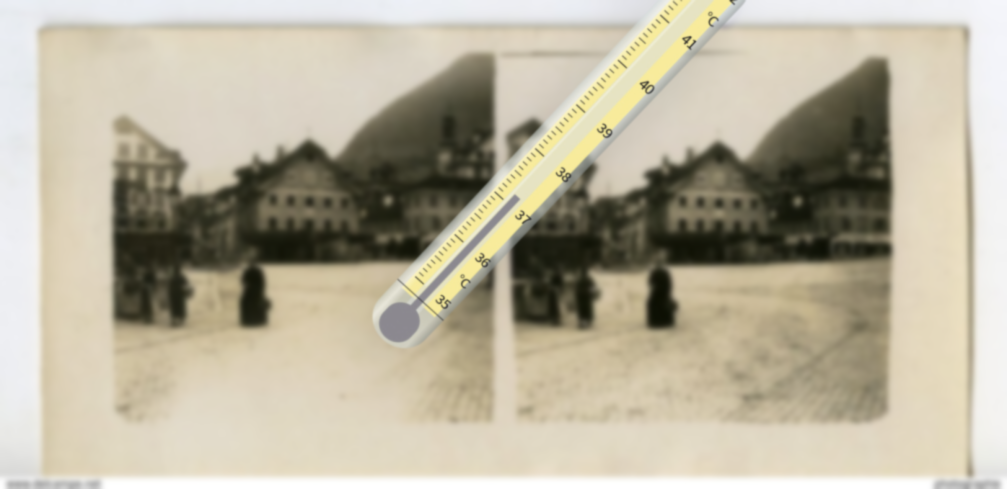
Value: 37.2,°C
